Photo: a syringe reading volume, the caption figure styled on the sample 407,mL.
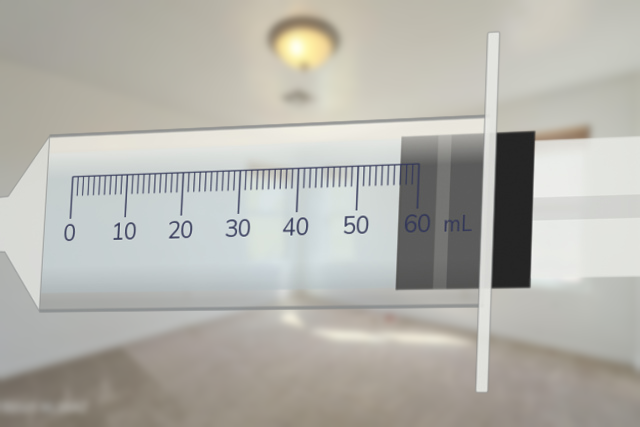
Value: 57,mL
